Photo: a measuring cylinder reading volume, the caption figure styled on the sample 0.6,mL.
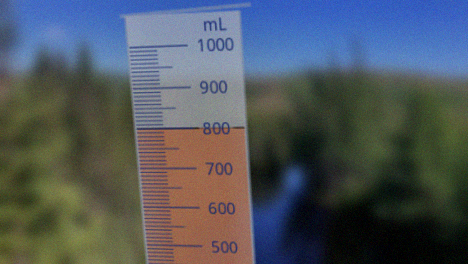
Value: 800,mL
